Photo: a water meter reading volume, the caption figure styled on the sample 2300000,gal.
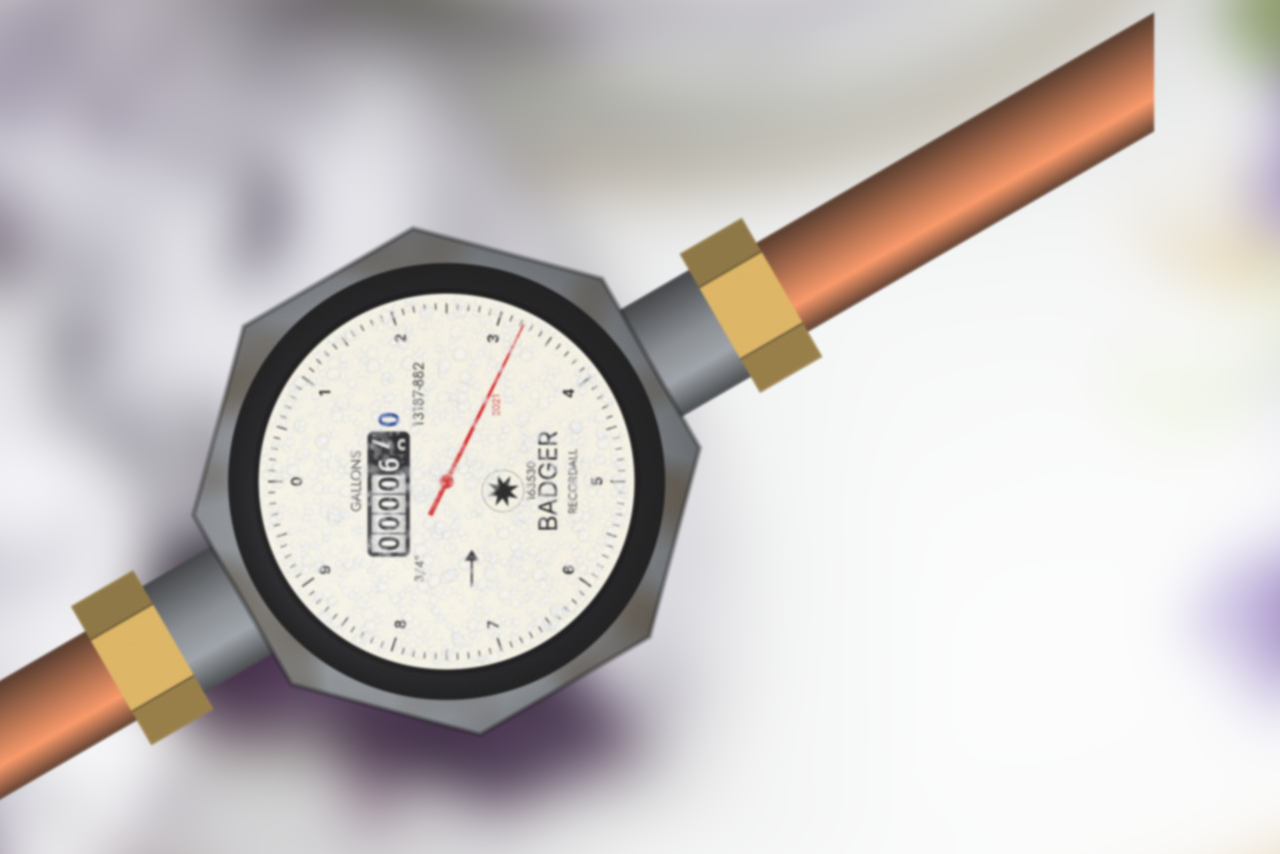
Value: 673.2,gal
